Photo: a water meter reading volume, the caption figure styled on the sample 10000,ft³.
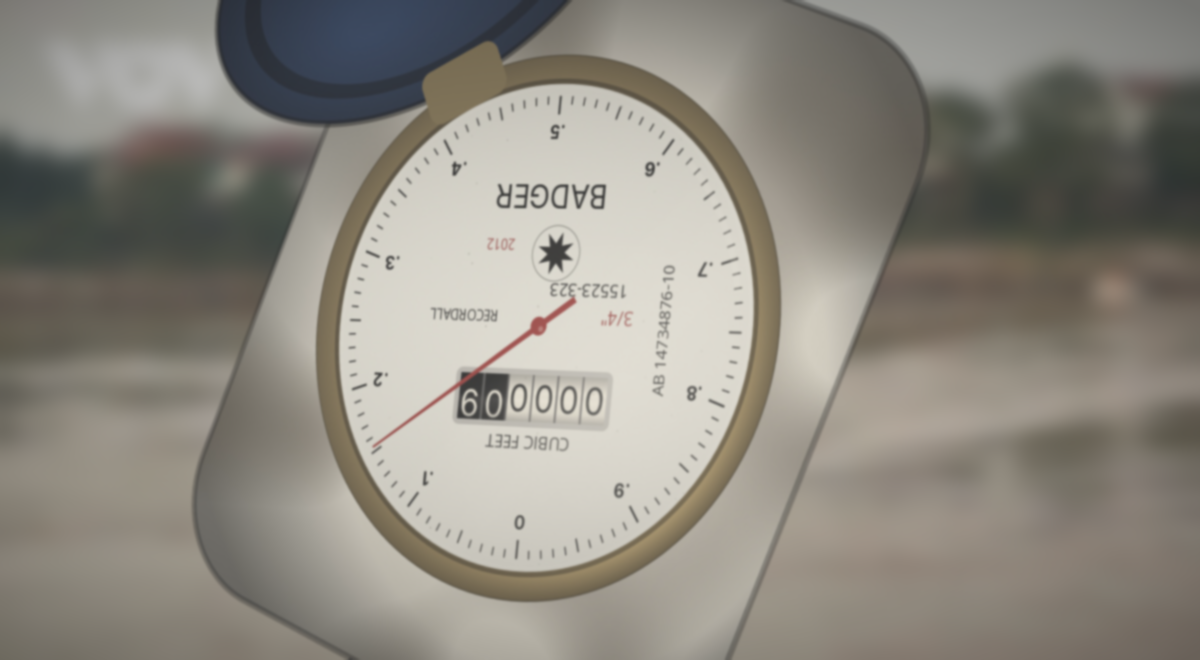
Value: 9.15,ft³
